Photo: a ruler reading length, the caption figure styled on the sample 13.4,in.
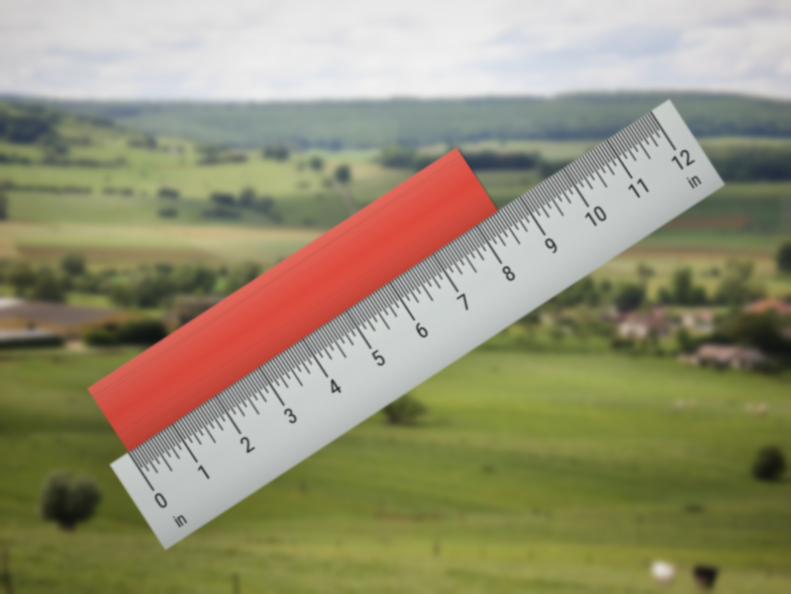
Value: 8.5,in
